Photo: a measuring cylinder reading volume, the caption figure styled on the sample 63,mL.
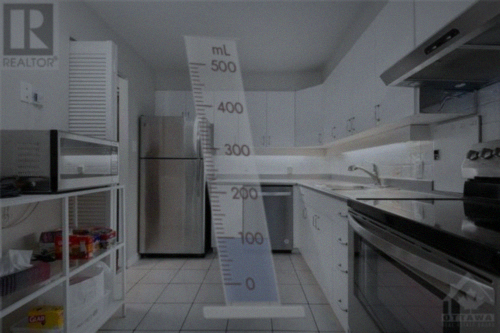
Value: 100,mL
